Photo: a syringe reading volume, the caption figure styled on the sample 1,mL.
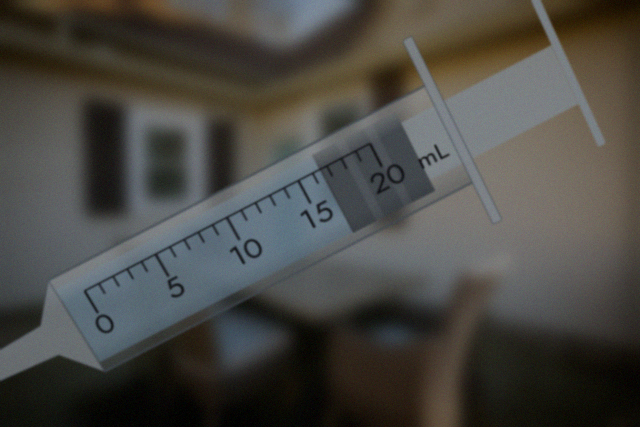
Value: 16.5,mL
